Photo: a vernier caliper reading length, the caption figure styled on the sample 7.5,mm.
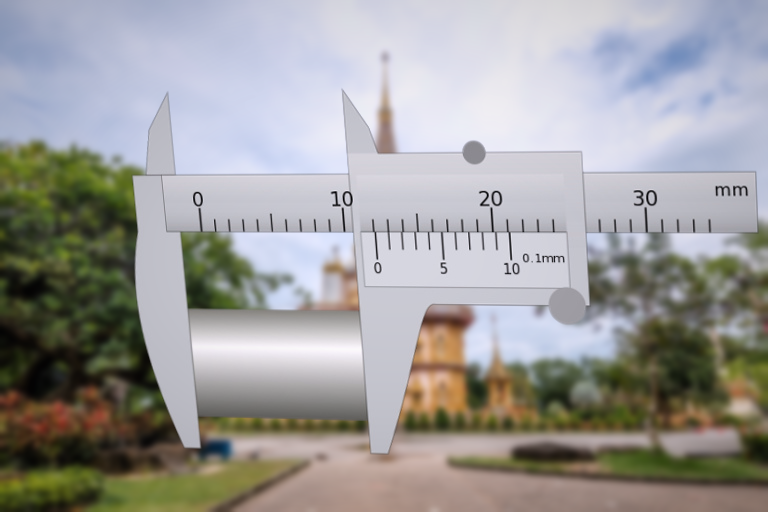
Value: 12.1,mm
